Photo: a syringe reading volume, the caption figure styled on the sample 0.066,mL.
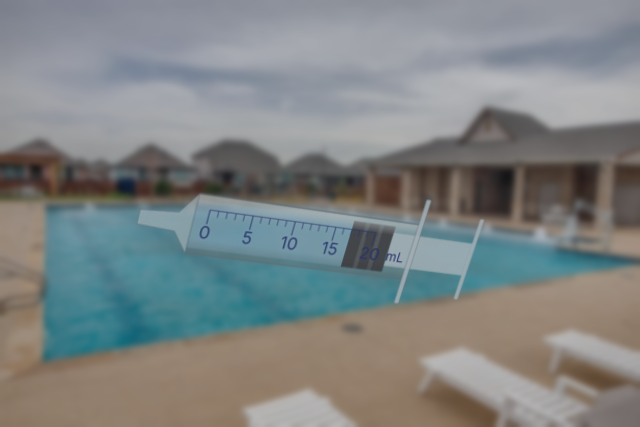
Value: 17,mL
